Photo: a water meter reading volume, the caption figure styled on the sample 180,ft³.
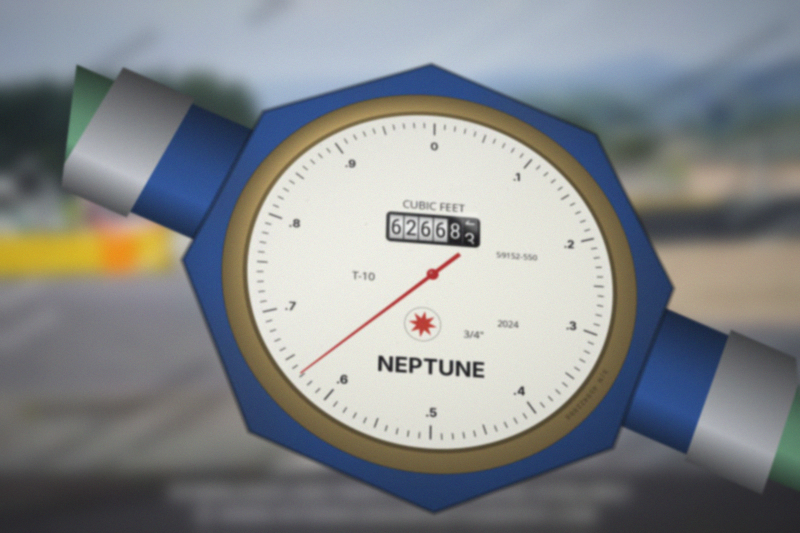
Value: 626682.63,ft³
